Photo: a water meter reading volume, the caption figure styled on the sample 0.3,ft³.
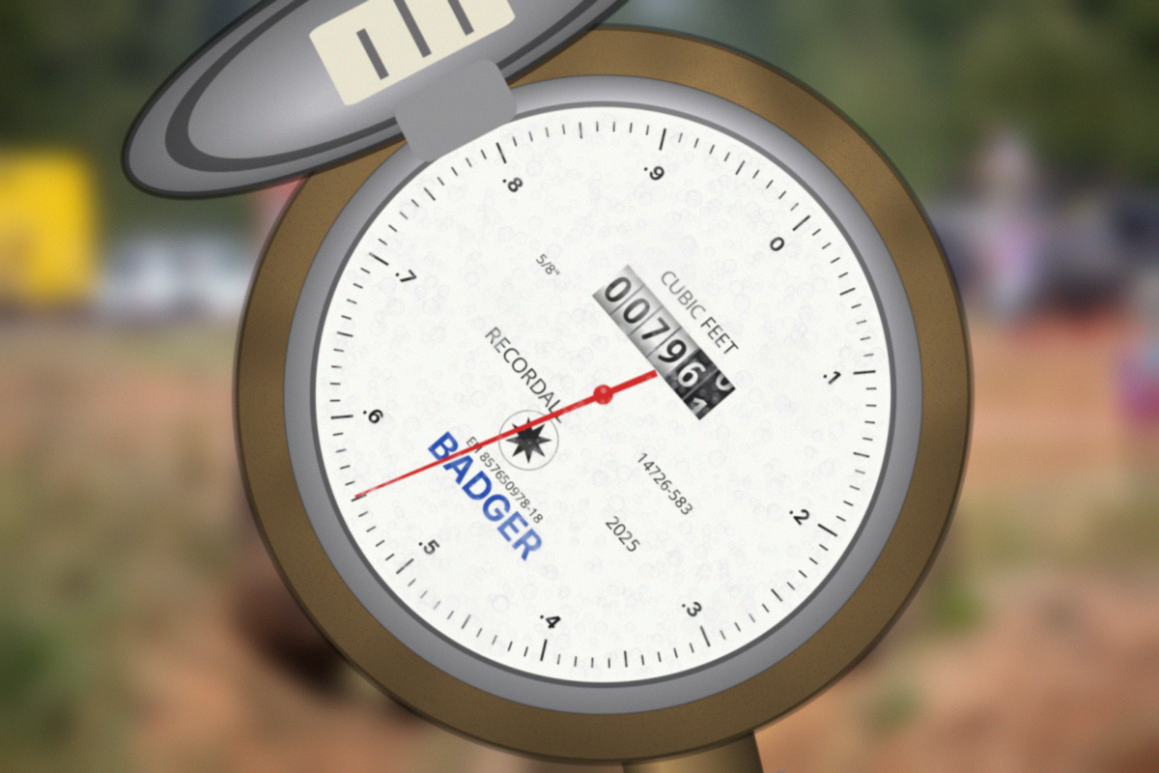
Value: 7960.55,ft³
